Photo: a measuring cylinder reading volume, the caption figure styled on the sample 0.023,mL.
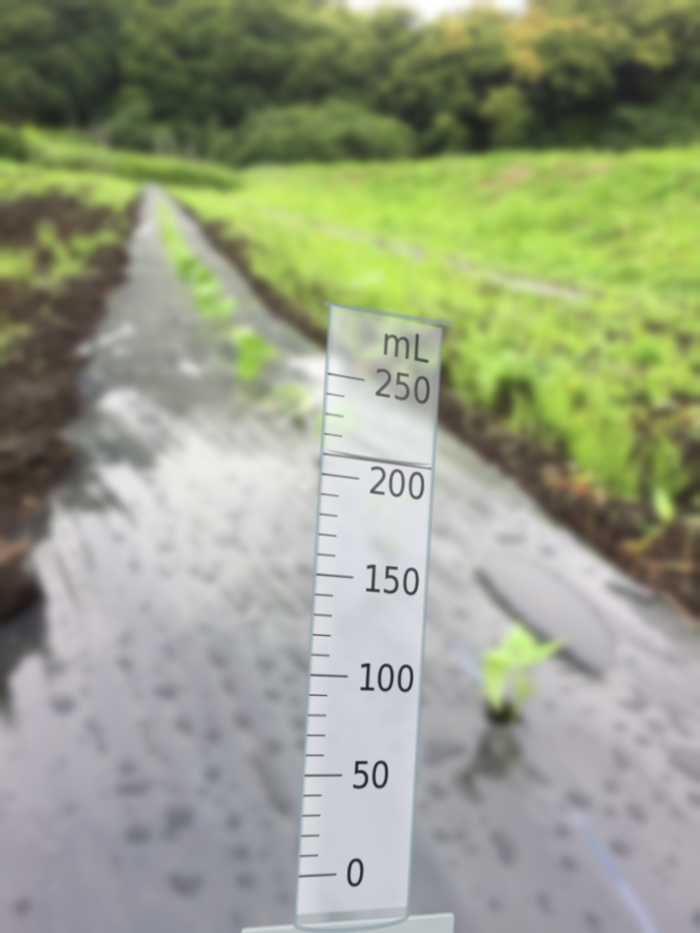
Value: 210,mL
